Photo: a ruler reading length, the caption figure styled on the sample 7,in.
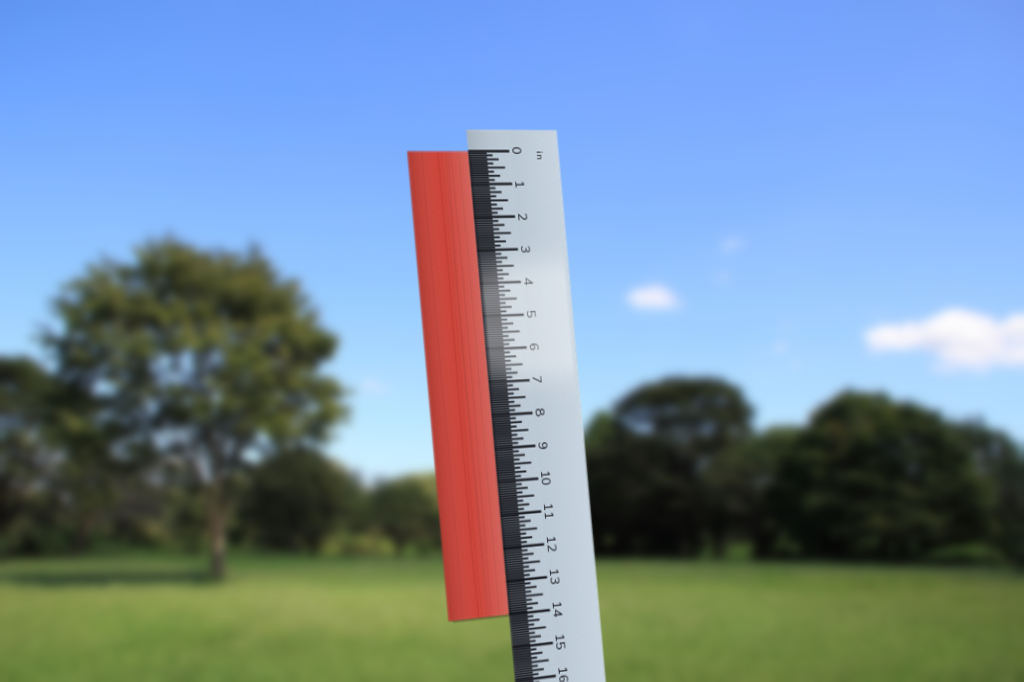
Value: 14,in
